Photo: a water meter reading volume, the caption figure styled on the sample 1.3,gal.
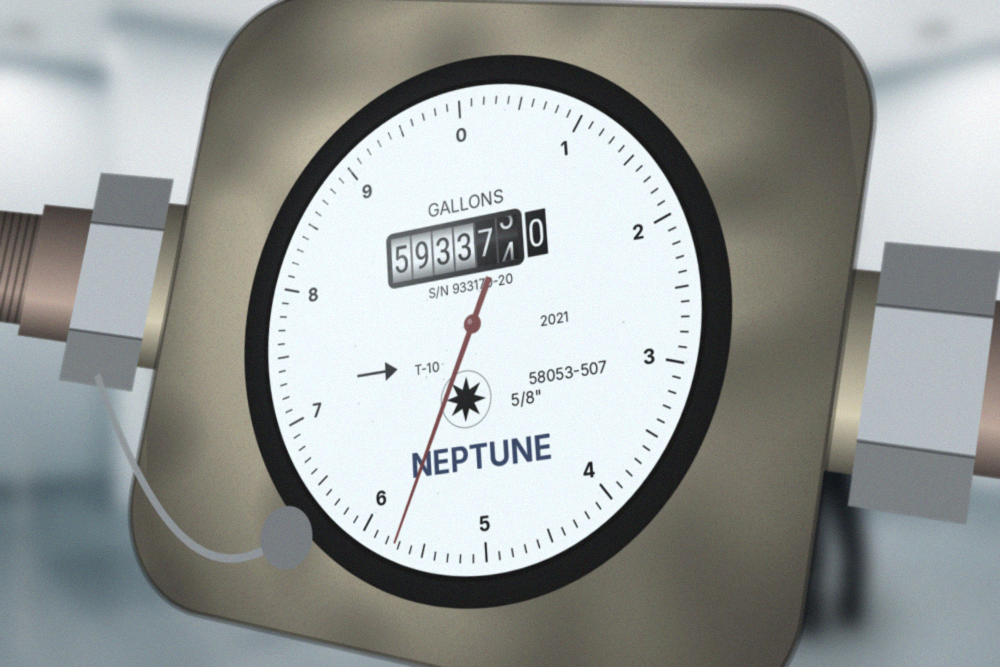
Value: 5933735.7,gal
